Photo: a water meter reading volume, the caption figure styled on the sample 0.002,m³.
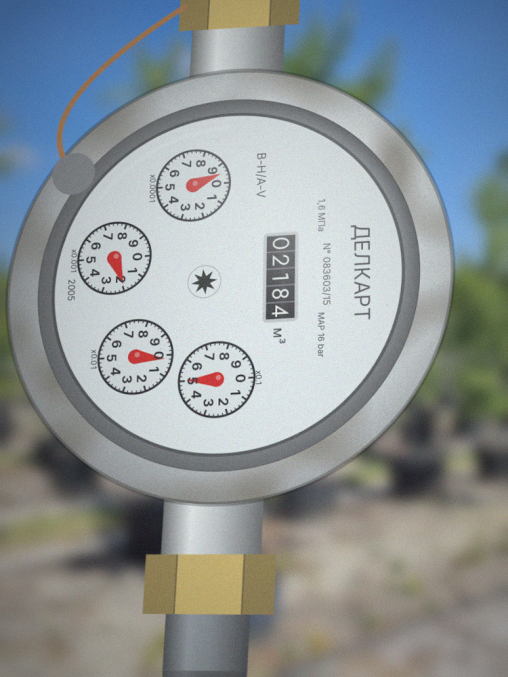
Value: 2184.5019,m³
